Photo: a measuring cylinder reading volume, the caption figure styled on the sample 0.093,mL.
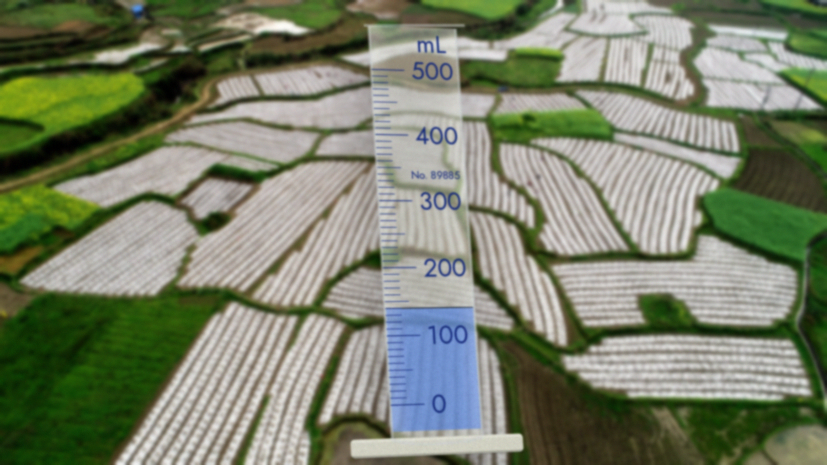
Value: 140,mL
